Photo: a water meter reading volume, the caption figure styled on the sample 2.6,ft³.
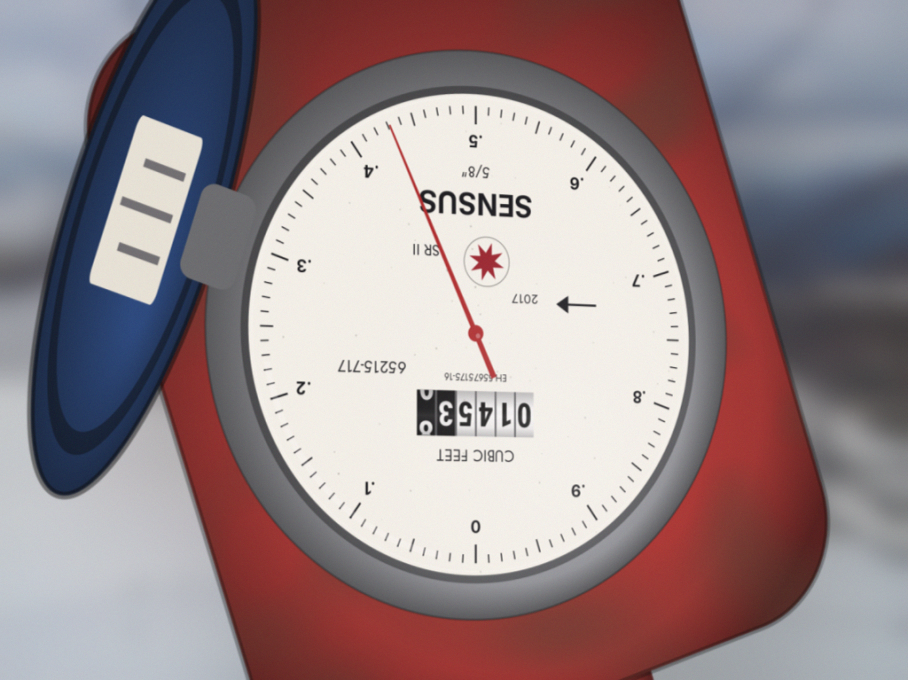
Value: 14538.43,ft³
